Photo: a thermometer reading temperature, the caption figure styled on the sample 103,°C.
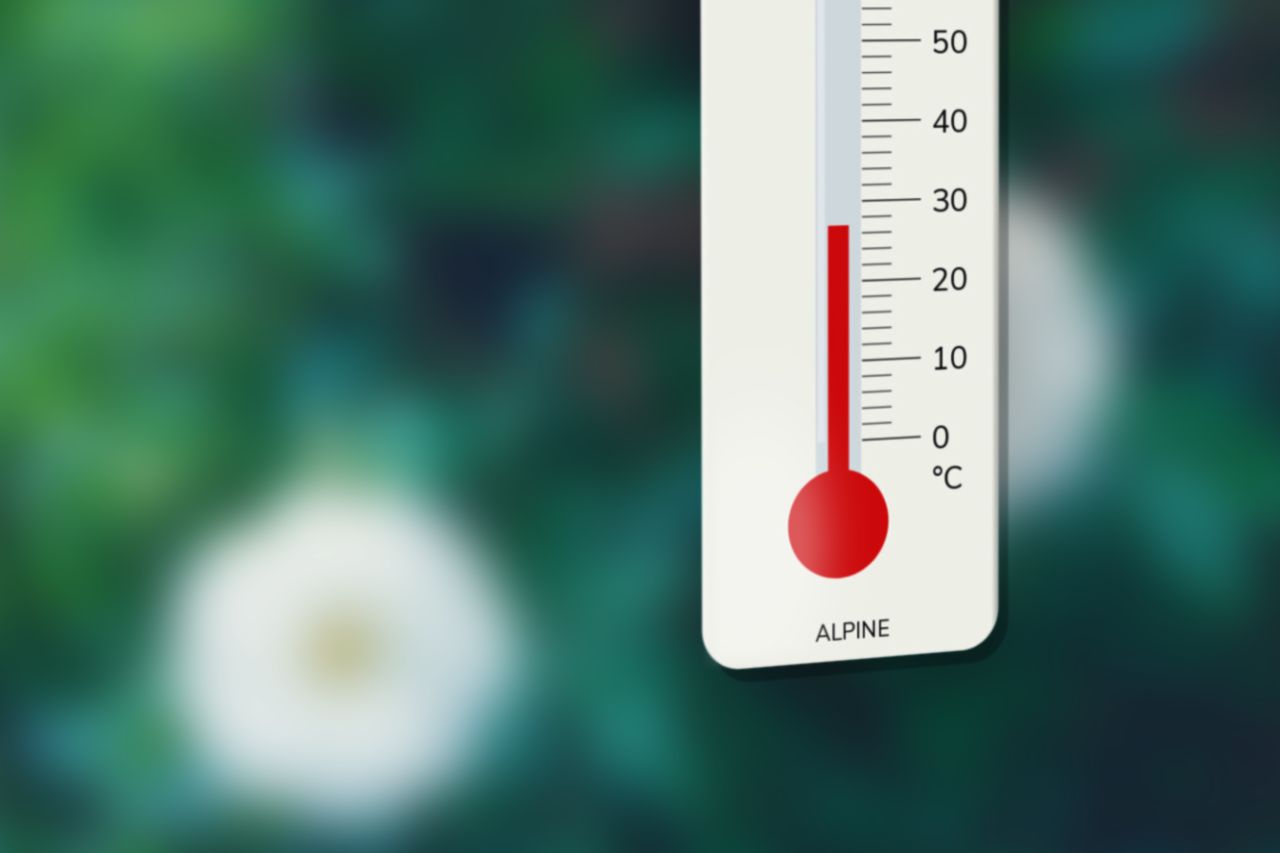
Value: 27,°C
